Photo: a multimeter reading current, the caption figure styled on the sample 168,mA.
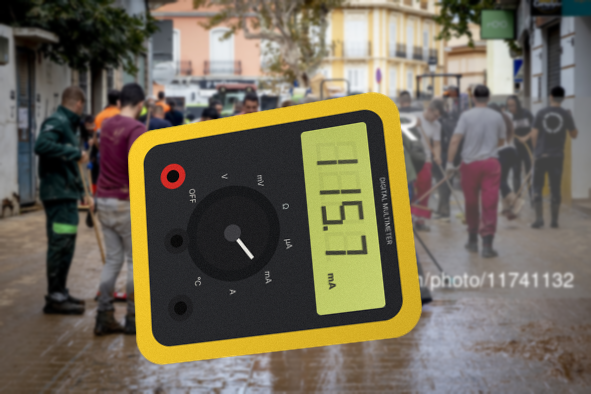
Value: 115.7,mA
